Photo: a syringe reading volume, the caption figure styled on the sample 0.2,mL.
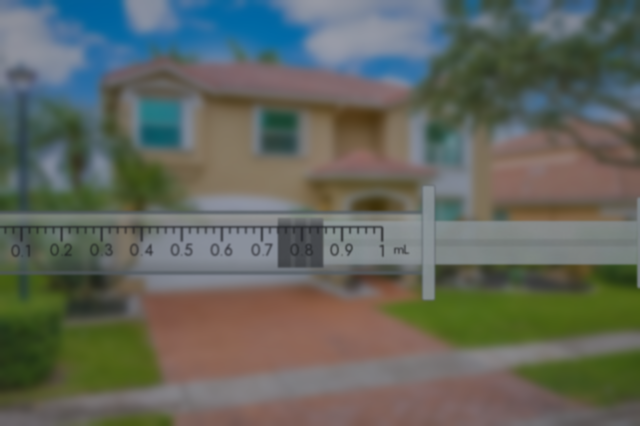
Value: 0.74,mL
